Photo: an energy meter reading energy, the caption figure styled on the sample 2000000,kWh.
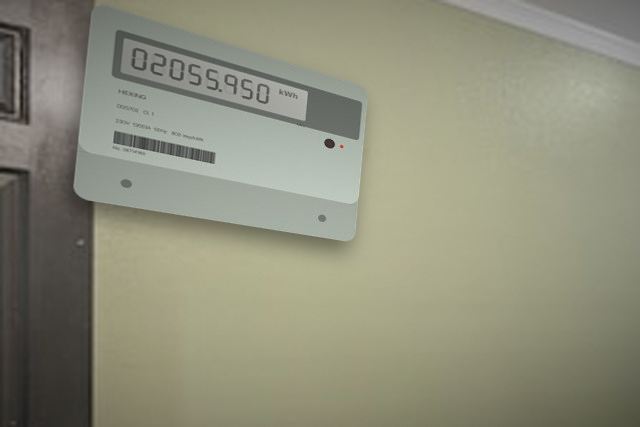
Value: 2055.950,kWh
